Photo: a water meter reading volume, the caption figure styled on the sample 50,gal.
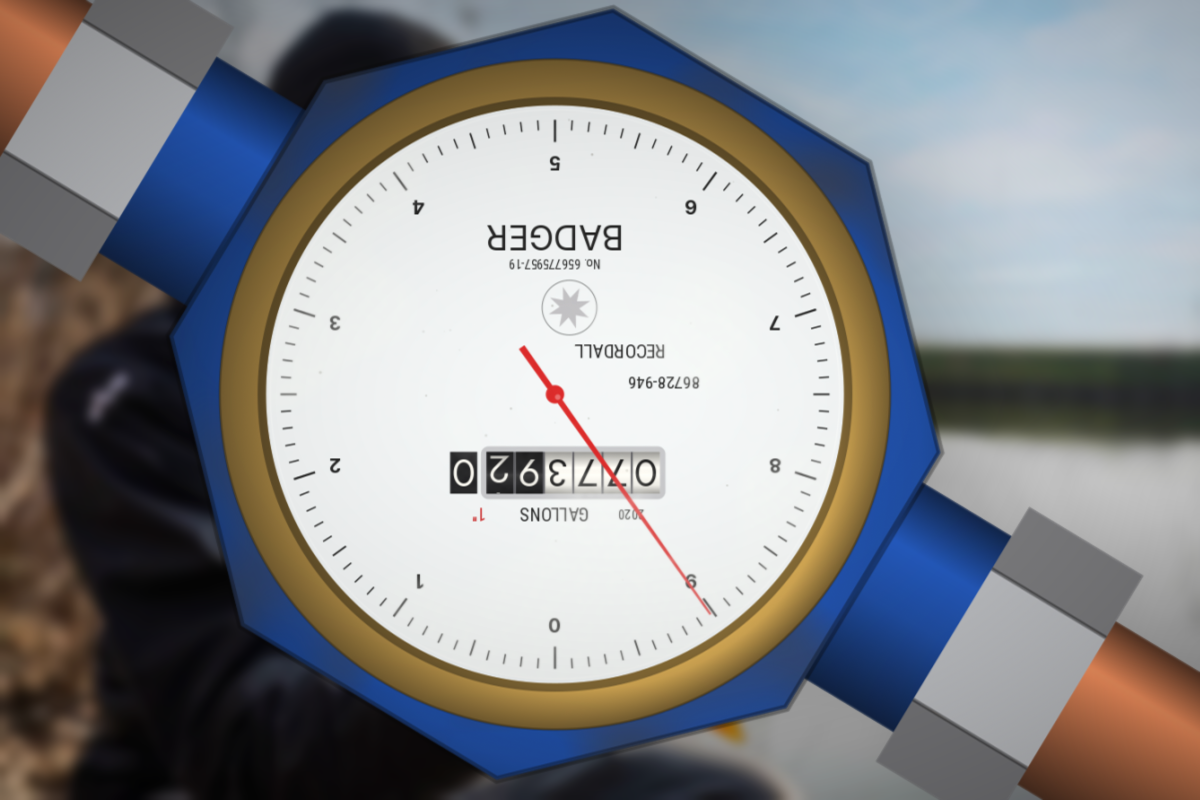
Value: 773919.0,gal
